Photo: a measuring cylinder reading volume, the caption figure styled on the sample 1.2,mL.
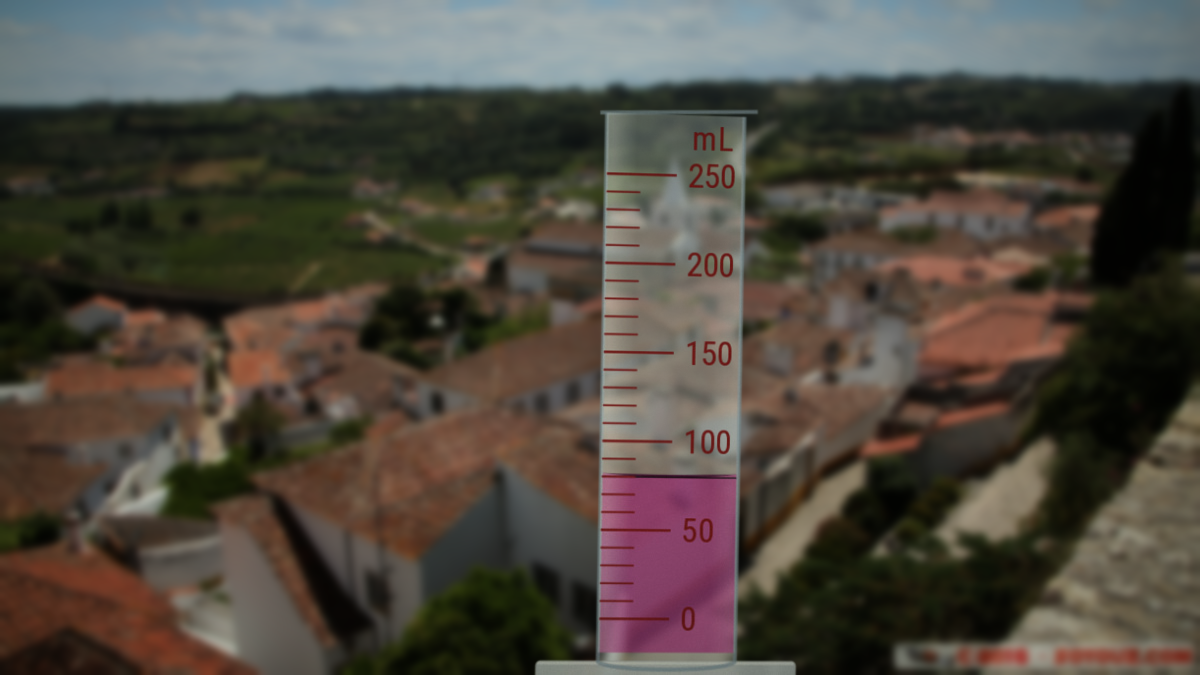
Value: 80,mL
